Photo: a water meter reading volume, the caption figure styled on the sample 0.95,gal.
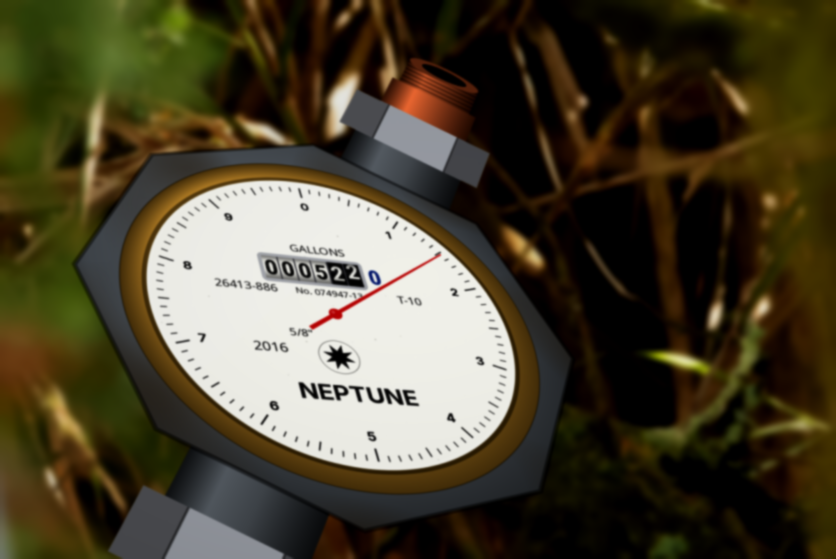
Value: 5221.5,gal
